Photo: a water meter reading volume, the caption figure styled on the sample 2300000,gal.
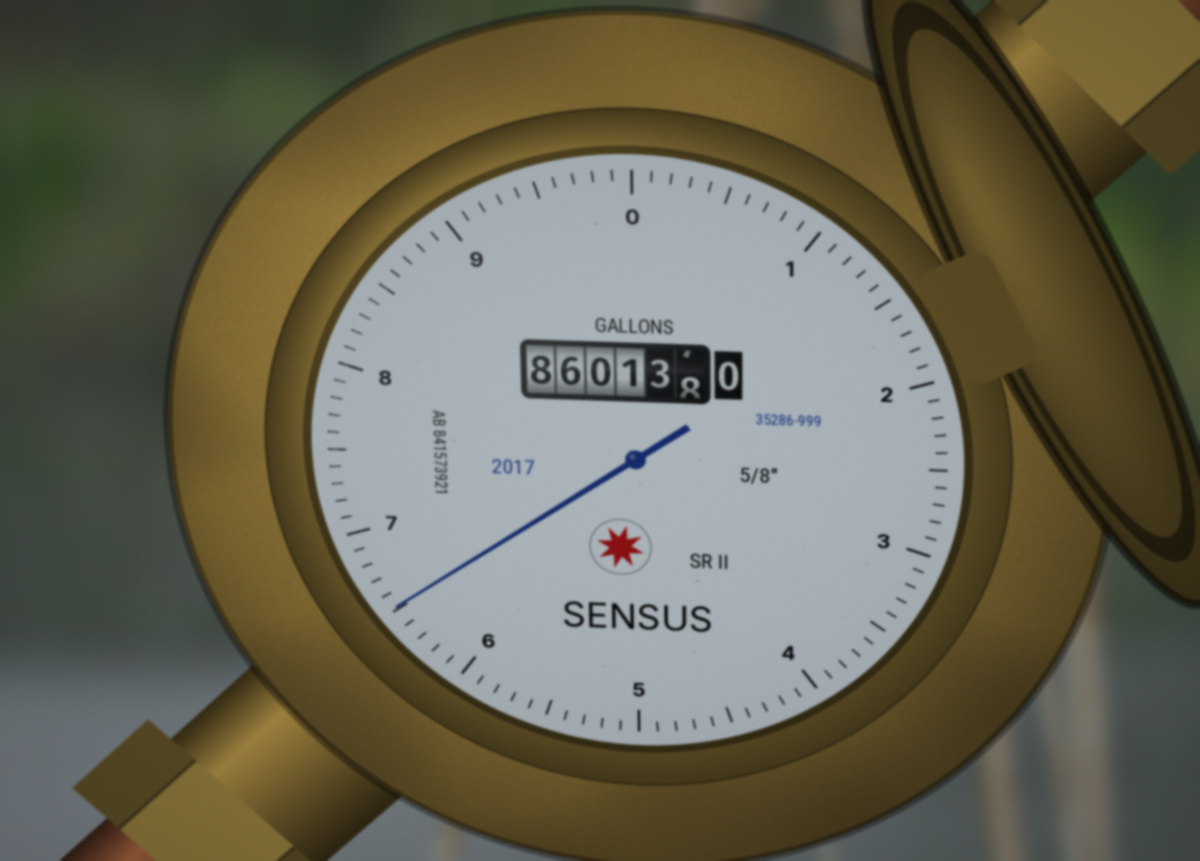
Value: 8601376.5,gal
